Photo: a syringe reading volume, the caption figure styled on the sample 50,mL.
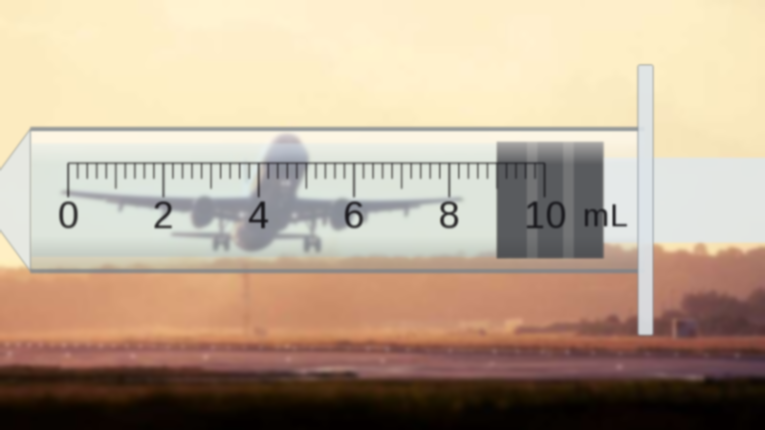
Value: 9,mL
